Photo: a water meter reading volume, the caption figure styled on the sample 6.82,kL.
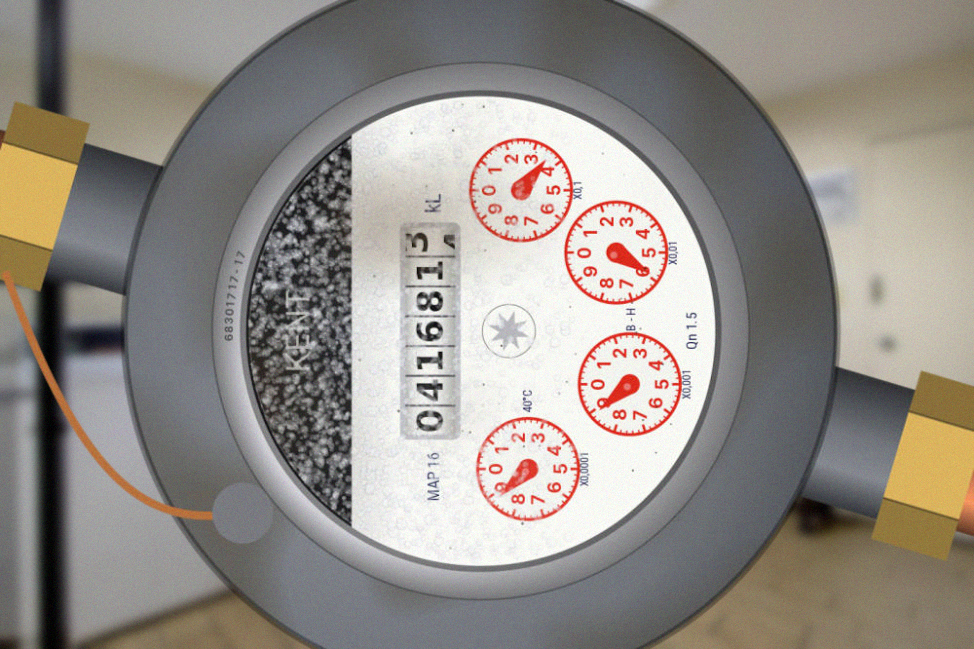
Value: 416813.3588,kL
